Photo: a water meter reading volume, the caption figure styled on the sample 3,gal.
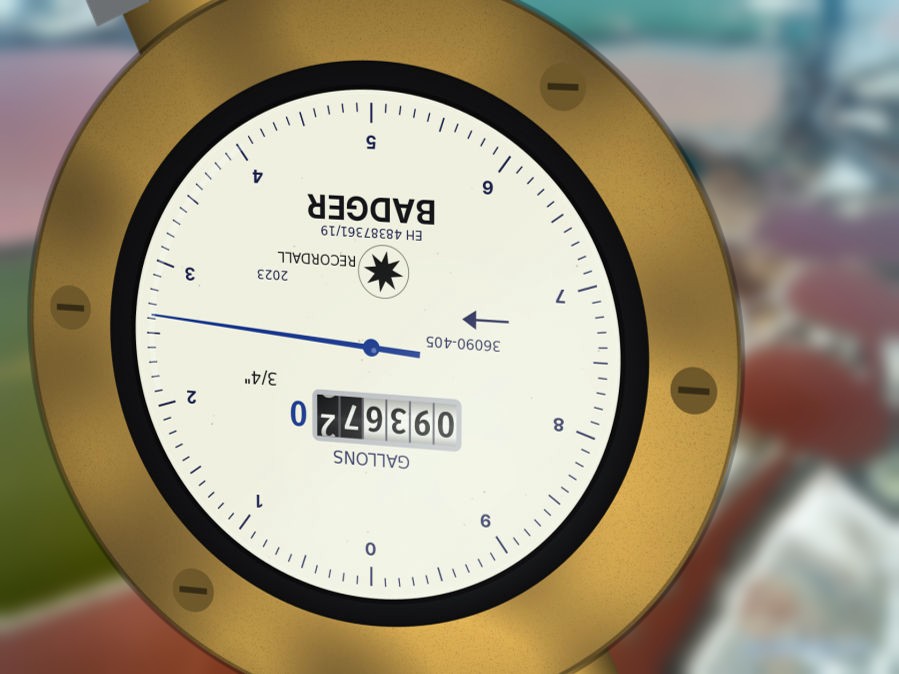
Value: 936722.6,gal
